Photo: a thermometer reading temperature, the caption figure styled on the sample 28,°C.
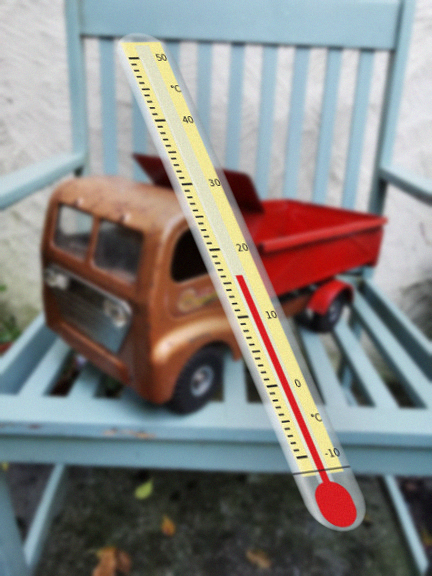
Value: 16,°C
